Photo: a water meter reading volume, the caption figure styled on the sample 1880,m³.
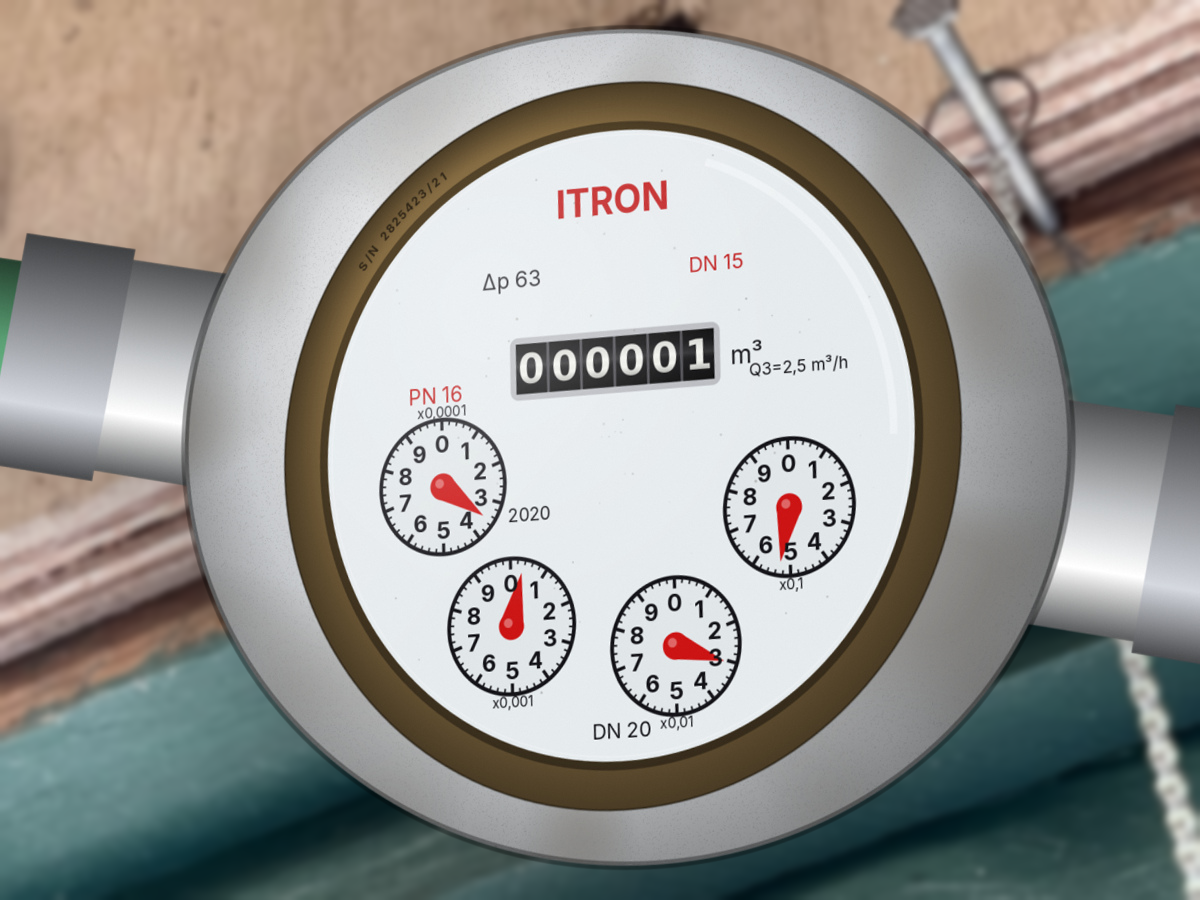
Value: 1.5303,m³
